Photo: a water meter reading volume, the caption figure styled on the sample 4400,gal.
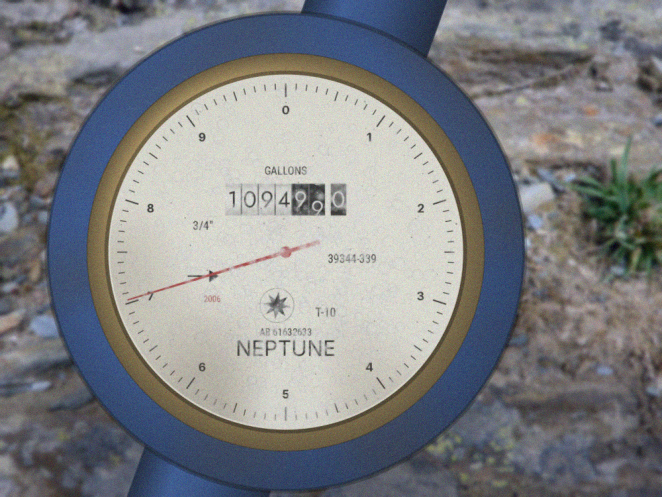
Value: 1094987.0,gal
